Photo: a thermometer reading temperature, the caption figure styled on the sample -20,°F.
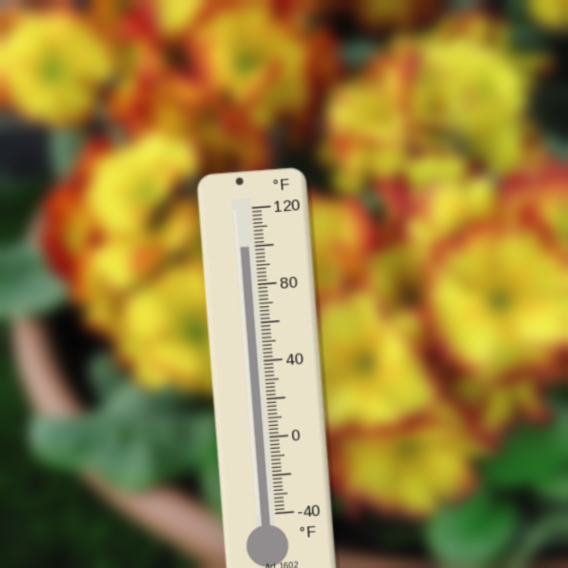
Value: 100,°F
